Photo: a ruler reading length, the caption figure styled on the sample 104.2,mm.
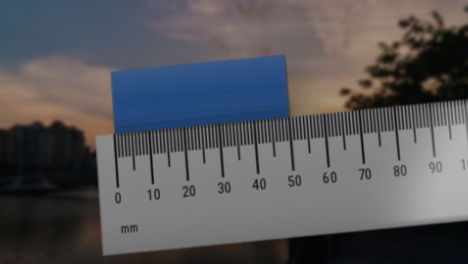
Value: 50,mm
